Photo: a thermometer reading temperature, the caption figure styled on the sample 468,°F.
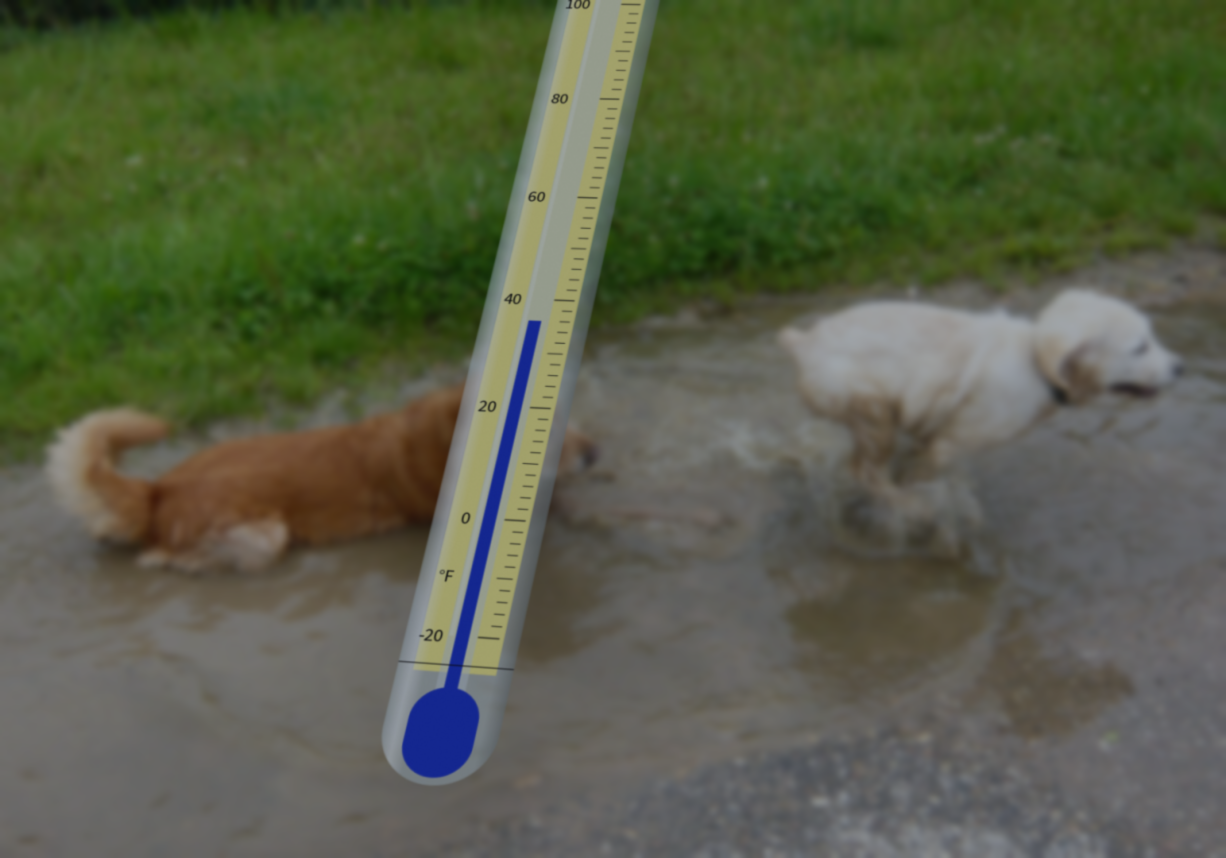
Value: 36,°F
